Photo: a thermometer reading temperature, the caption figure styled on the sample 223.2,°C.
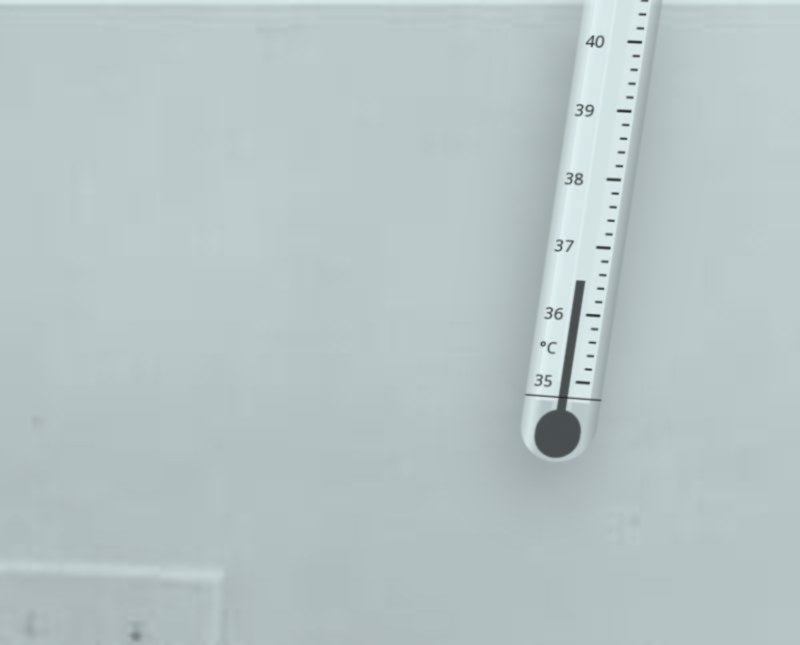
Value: 36.5,°C
